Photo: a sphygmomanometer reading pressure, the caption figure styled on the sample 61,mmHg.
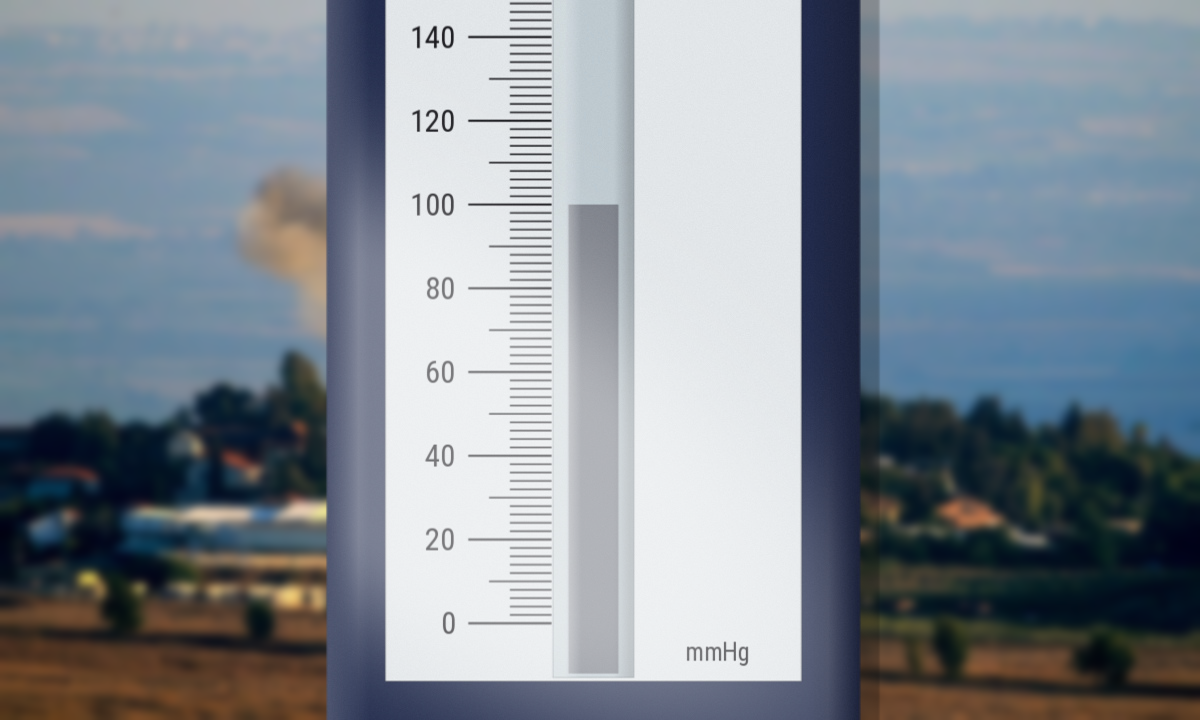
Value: 100,mmHg
